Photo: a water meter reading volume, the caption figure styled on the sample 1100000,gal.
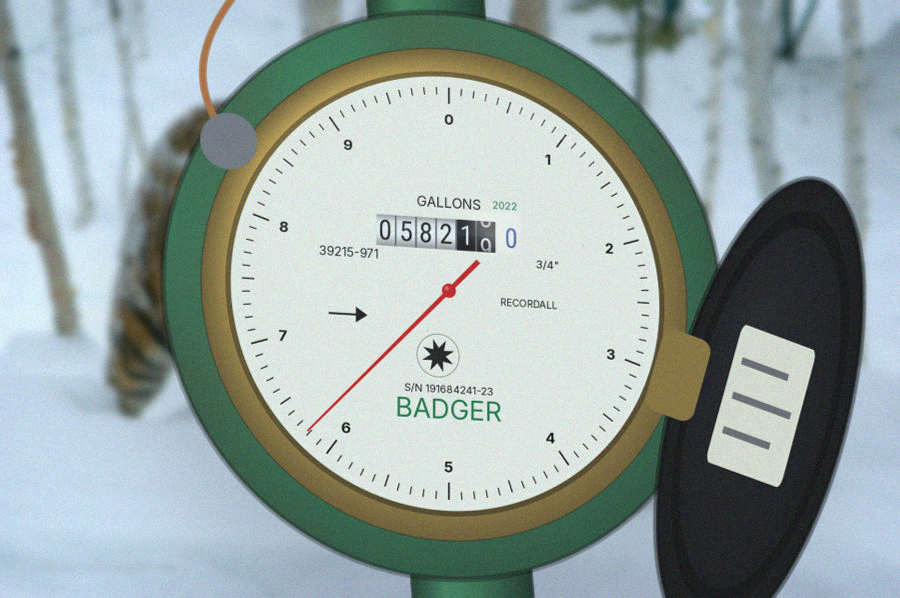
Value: 582186.2,gal
